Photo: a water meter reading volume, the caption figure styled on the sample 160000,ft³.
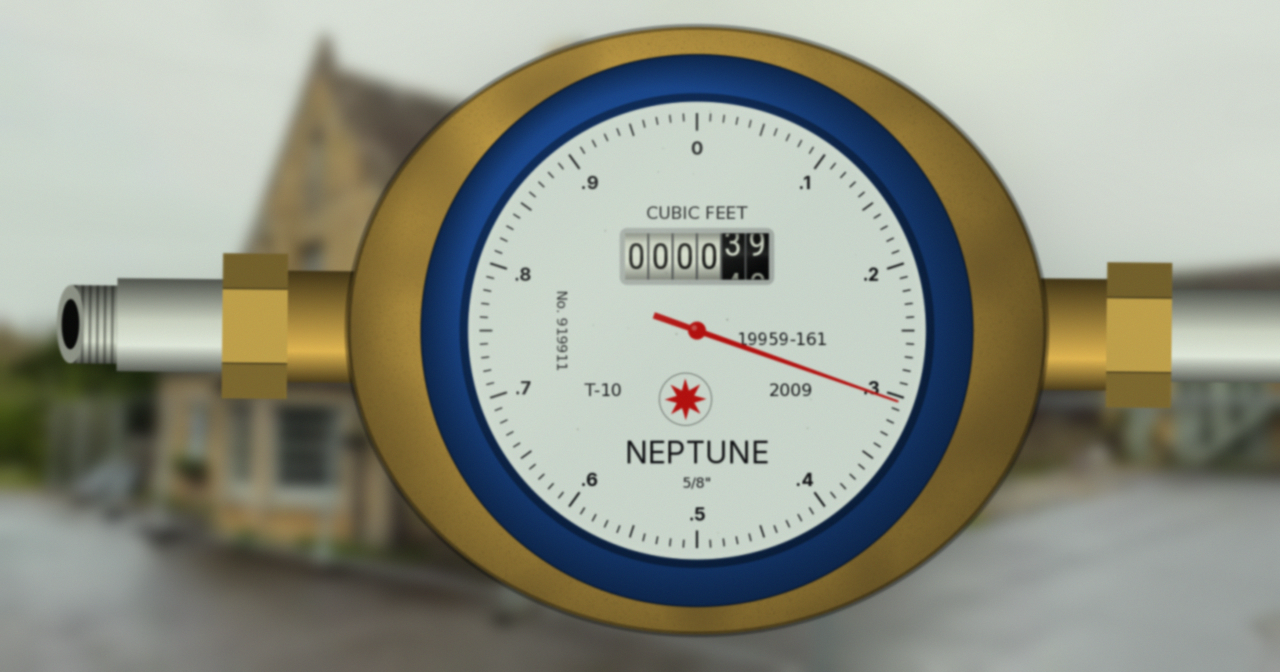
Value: 39.30,ft³
